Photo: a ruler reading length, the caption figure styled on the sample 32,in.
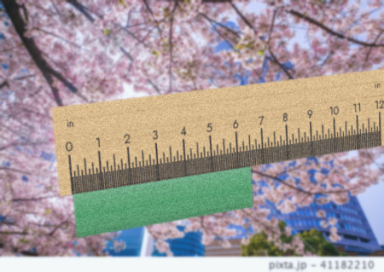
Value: 6.5,in
